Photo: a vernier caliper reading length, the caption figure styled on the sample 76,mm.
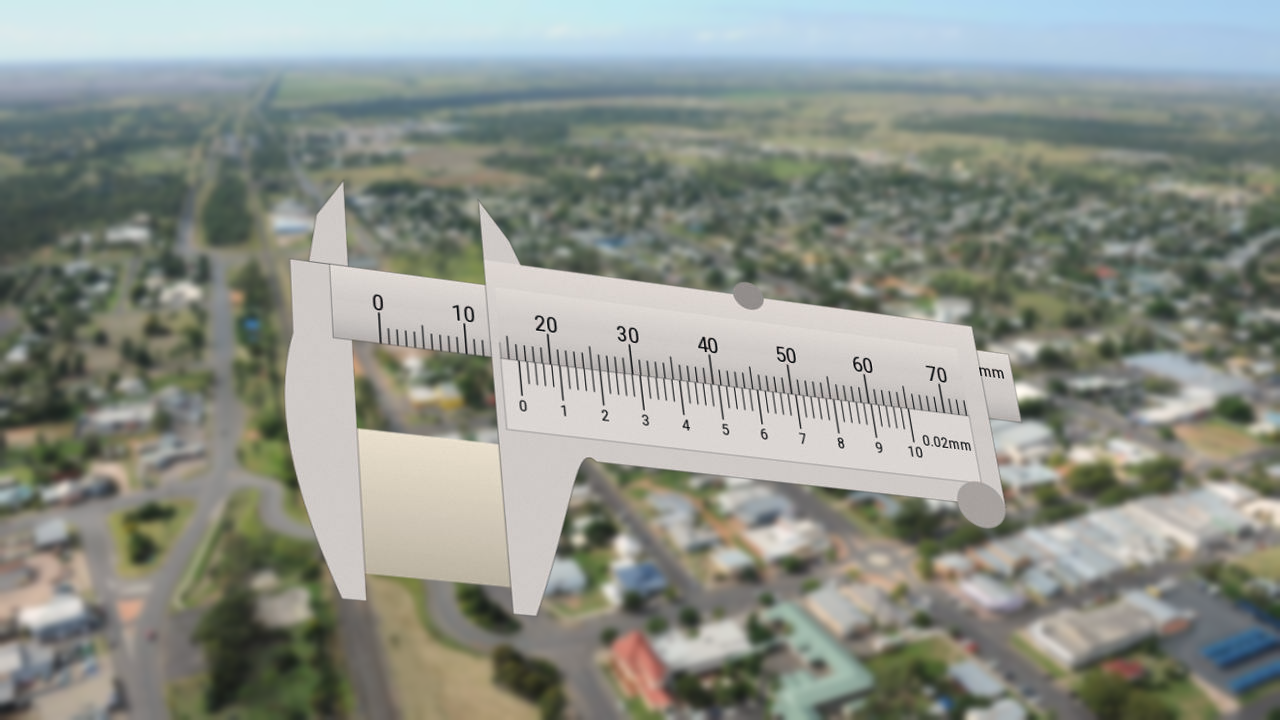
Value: 16.2,mm
